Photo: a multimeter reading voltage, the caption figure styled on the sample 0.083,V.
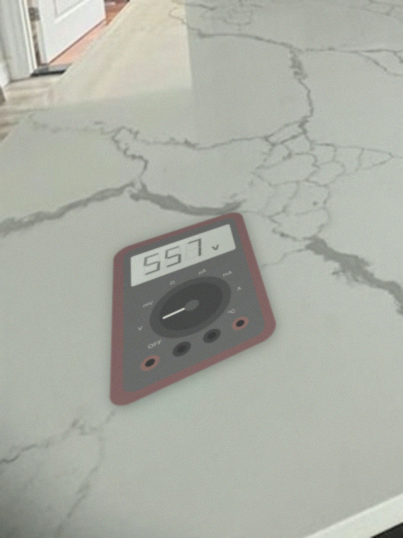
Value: 557,V
